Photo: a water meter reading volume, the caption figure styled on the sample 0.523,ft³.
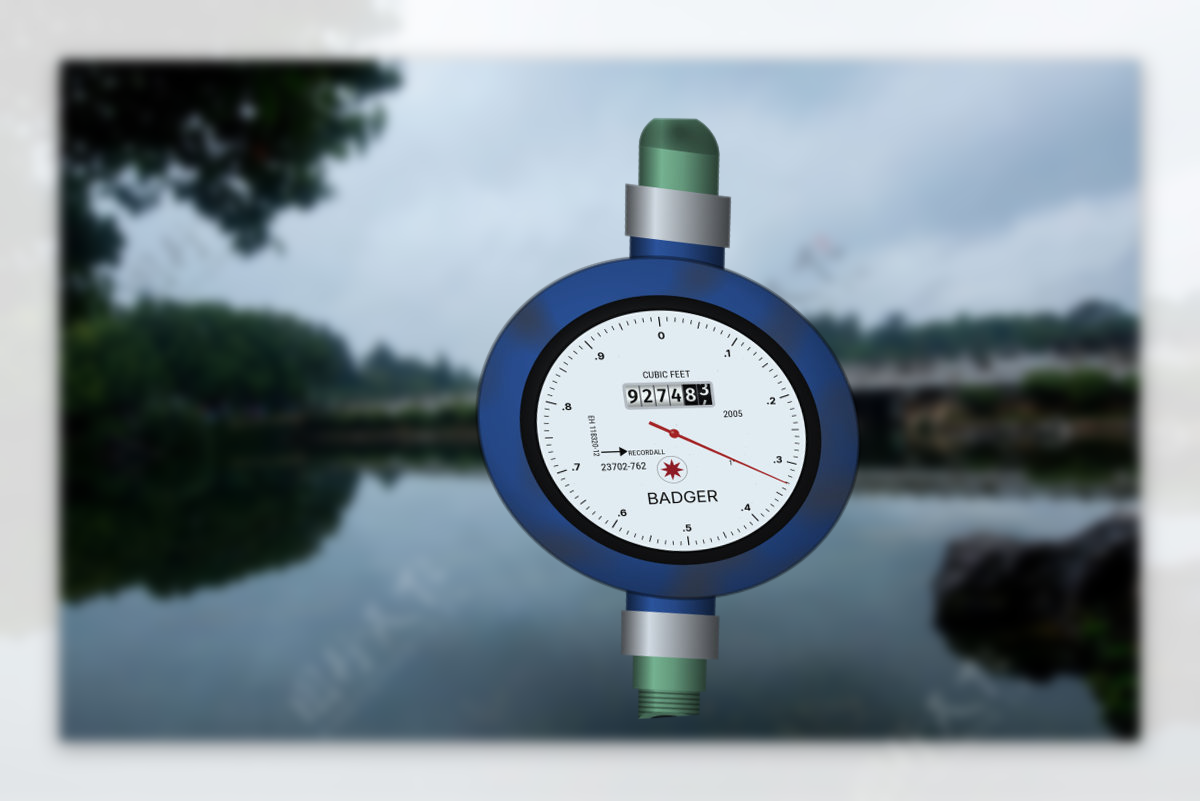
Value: 927483.33,ft³
